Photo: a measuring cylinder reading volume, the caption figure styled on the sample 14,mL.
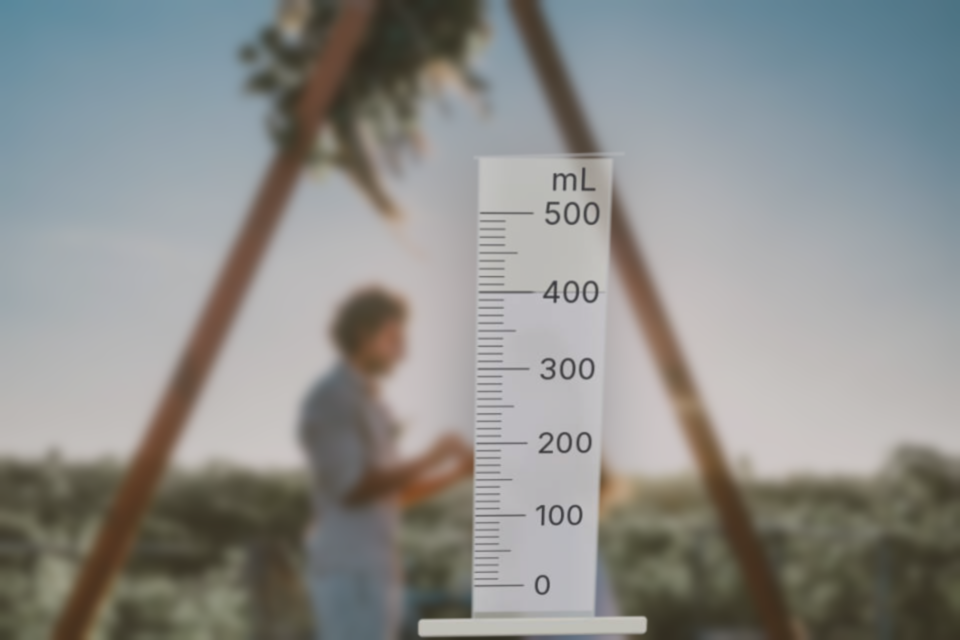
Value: 400,mL
